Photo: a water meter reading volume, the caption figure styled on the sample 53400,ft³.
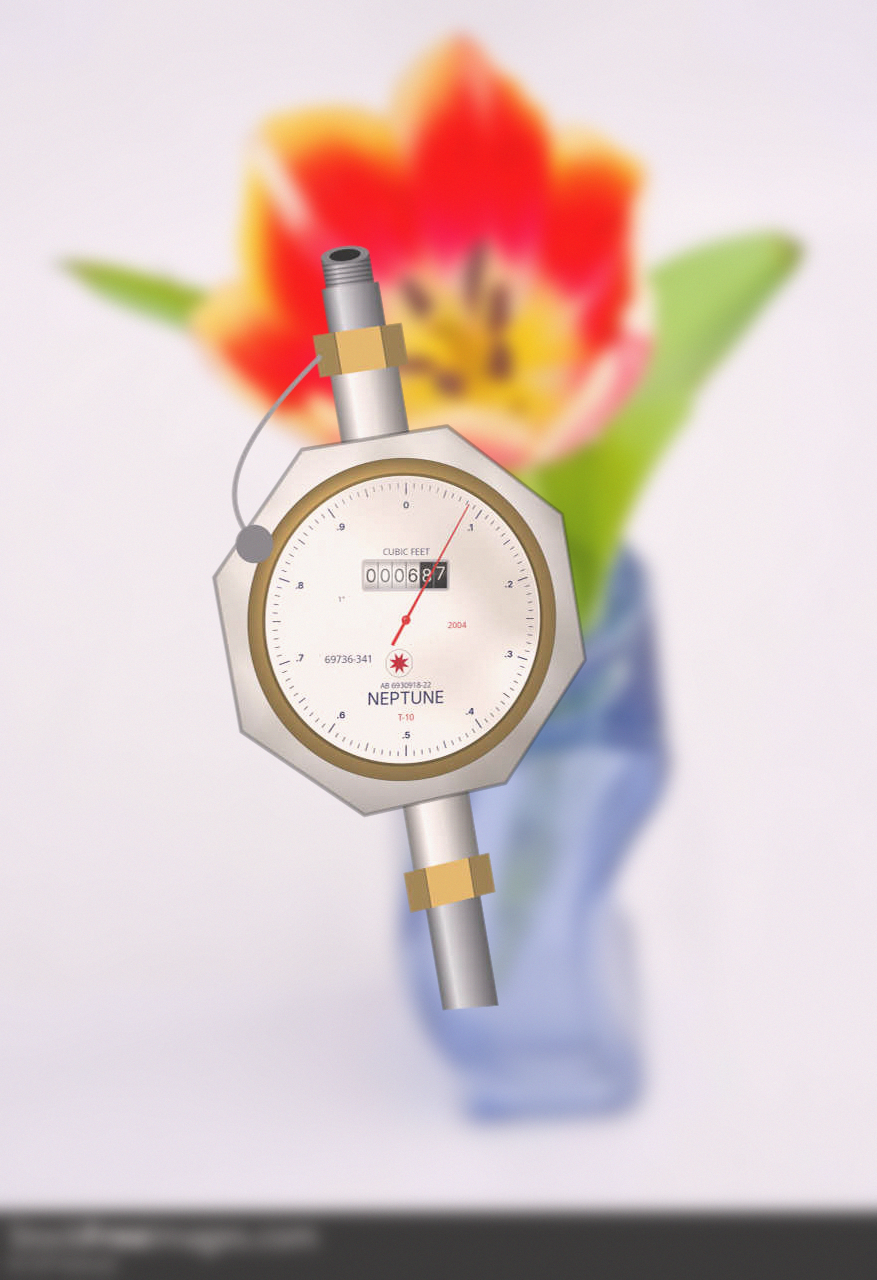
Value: 687.08,ft³
